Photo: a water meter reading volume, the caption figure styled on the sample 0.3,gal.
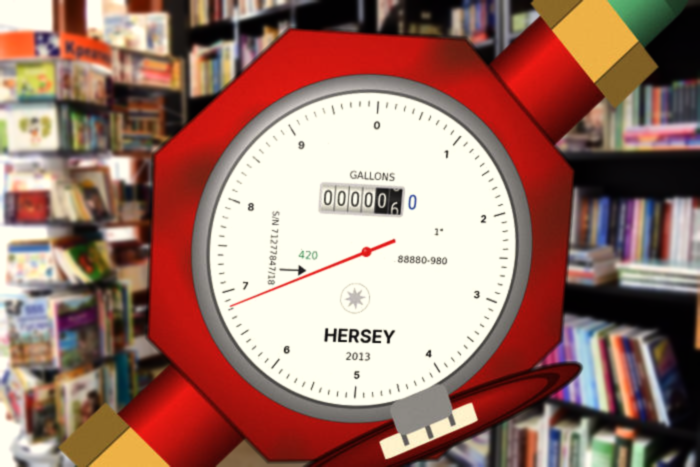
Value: 56.8,gal
